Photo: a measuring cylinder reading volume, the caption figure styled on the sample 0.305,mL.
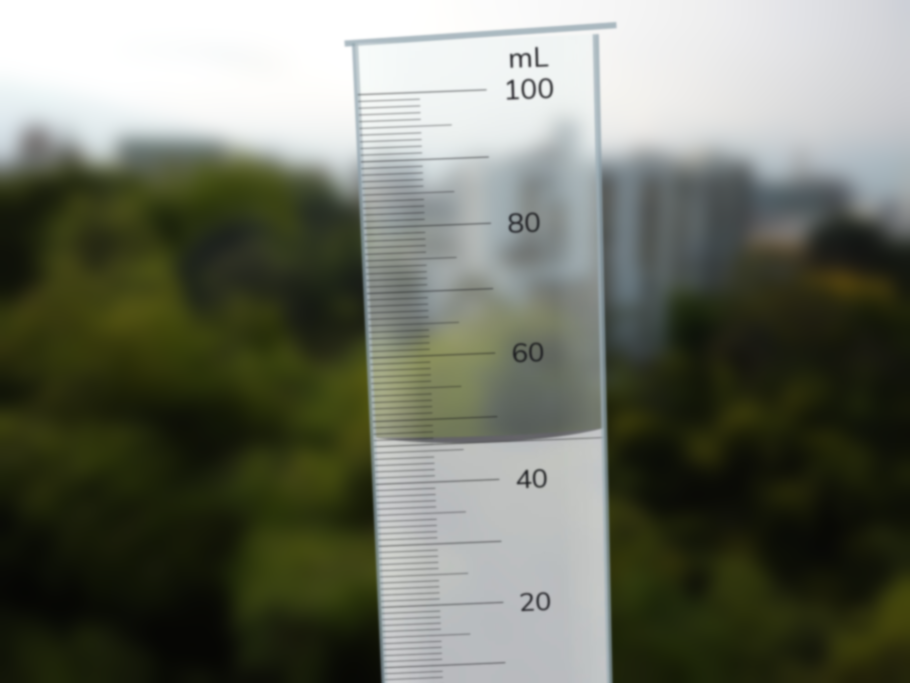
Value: 46,mL
